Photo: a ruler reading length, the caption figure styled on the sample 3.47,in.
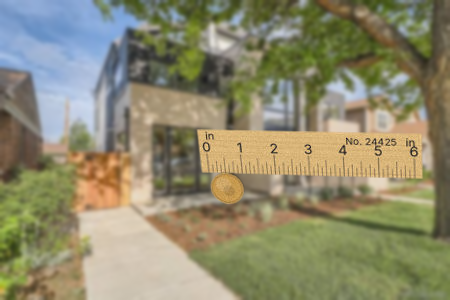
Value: 1,in
